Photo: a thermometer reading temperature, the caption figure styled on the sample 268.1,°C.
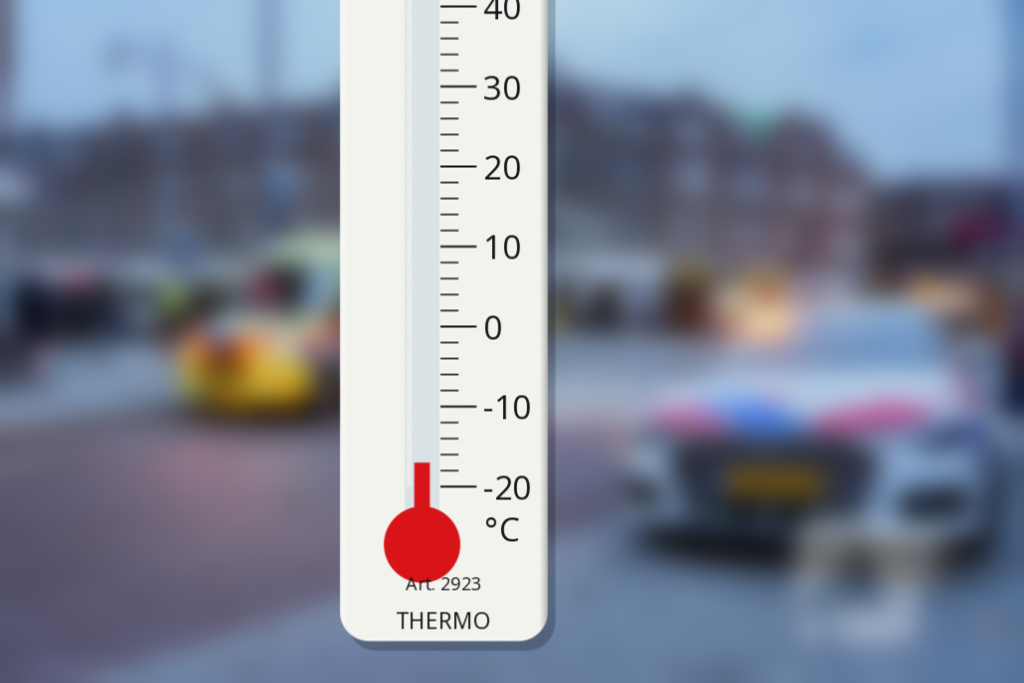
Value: -17,°C
